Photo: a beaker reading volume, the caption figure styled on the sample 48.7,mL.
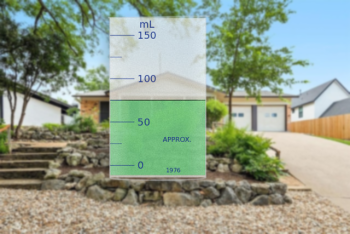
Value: 75,mL
